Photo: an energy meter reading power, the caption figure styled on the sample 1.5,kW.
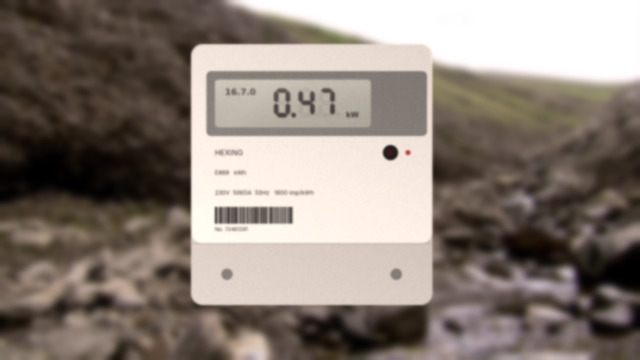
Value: 0.47,kW
